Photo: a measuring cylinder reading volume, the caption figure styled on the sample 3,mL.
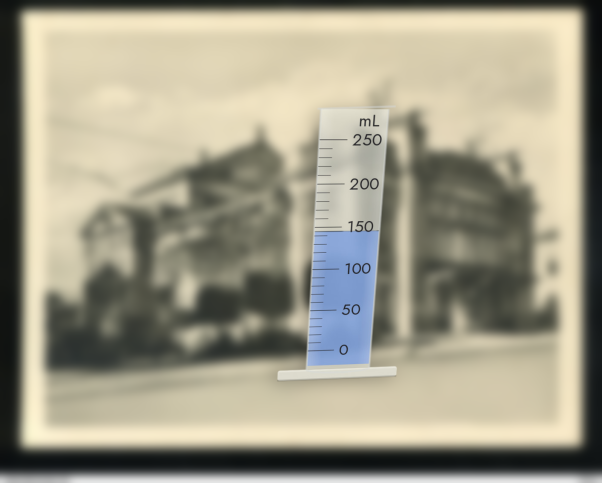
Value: 145,mL
